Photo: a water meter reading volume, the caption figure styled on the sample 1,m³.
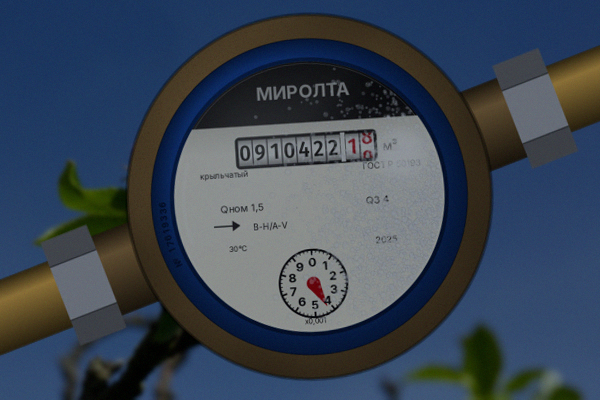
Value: 910422.184,m³
